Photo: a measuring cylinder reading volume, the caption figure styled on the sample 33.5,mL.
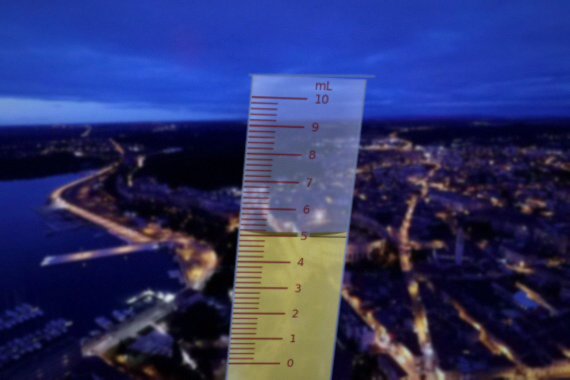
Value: 5,mL
